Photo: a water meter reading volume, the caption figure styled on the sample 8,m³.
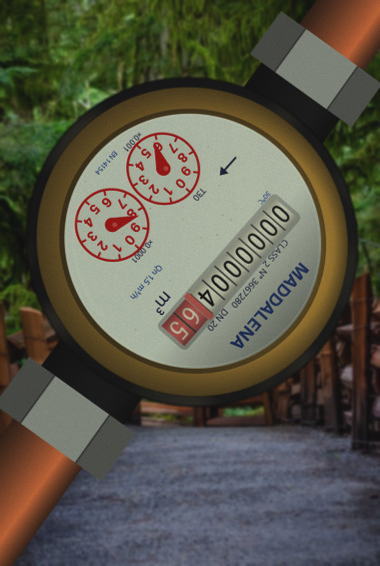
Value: 4.6558,m³
